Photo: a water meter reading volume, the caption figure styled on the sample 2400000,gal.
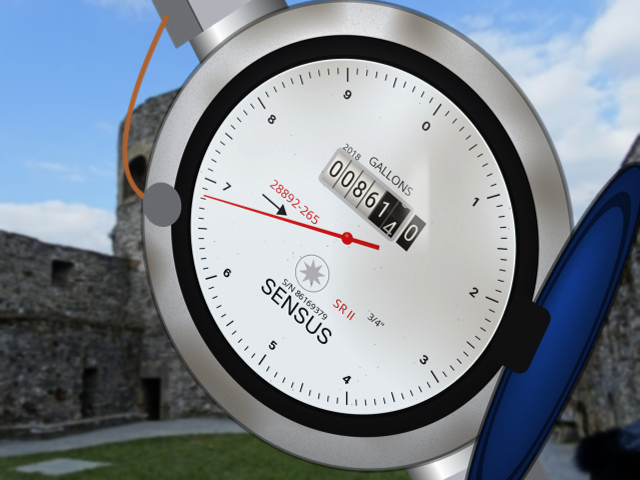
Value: 86136.8,gal
